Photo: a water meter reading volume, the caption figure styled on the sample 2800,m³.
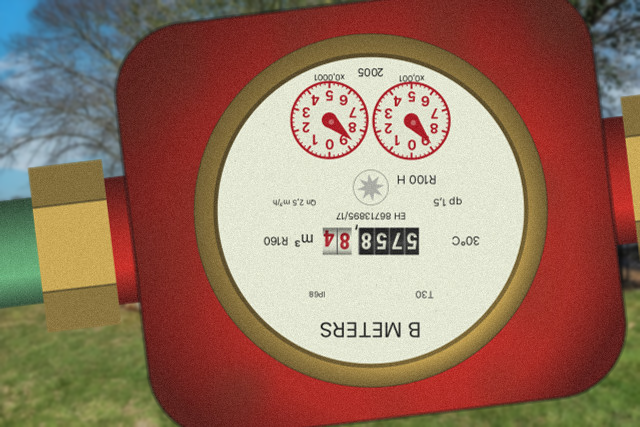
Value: 5758.8388,m³
